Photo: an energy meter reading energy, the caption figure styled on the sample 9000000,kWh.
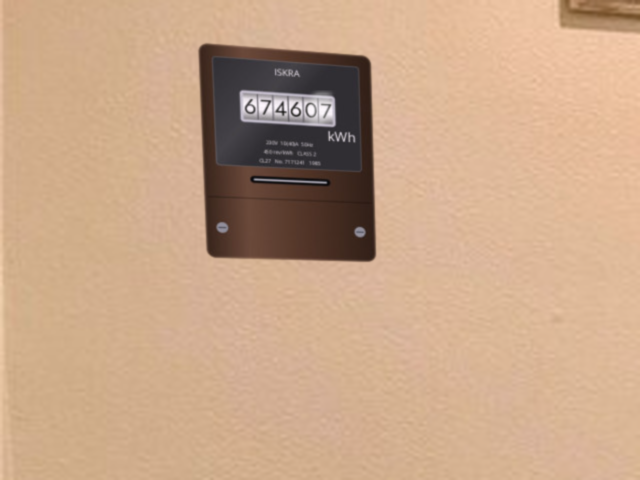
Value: 674607,kWh
